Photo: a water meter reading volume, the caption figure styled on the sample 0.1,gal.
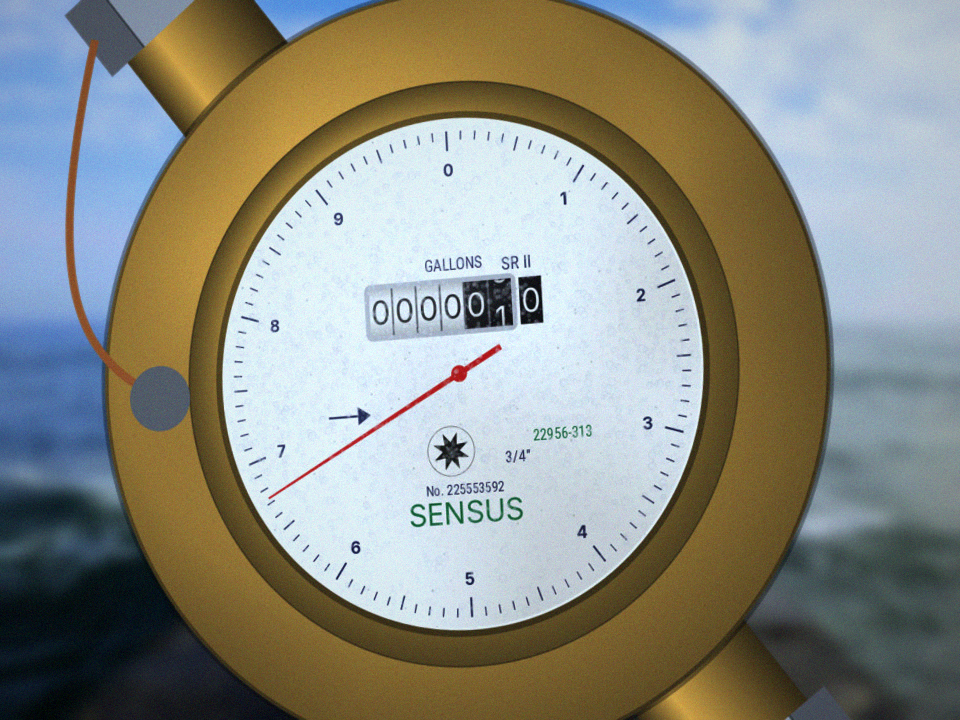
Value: 6.7,gal
